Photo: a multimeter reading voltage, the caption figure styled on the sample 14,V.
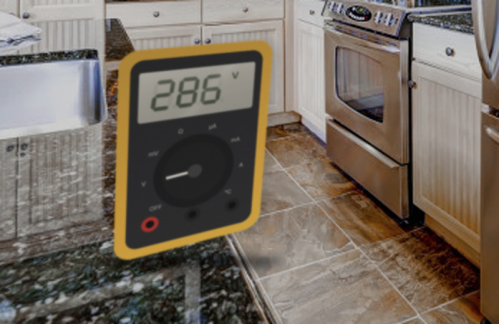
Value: 286,V
